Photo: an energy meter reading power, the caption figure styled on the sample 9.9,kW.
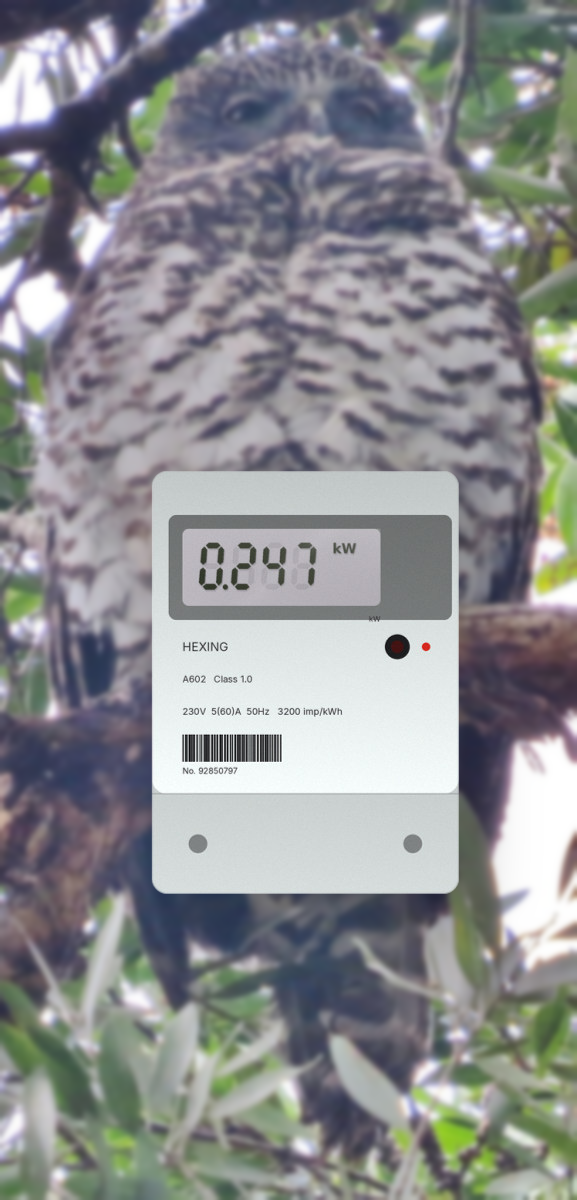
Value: 0.247,kW
